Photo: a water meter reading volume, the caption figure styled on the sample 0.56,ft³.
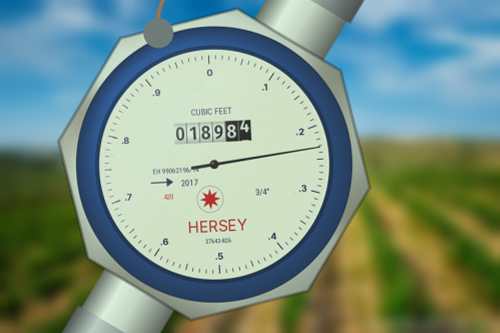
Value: 18984.23,ft³
